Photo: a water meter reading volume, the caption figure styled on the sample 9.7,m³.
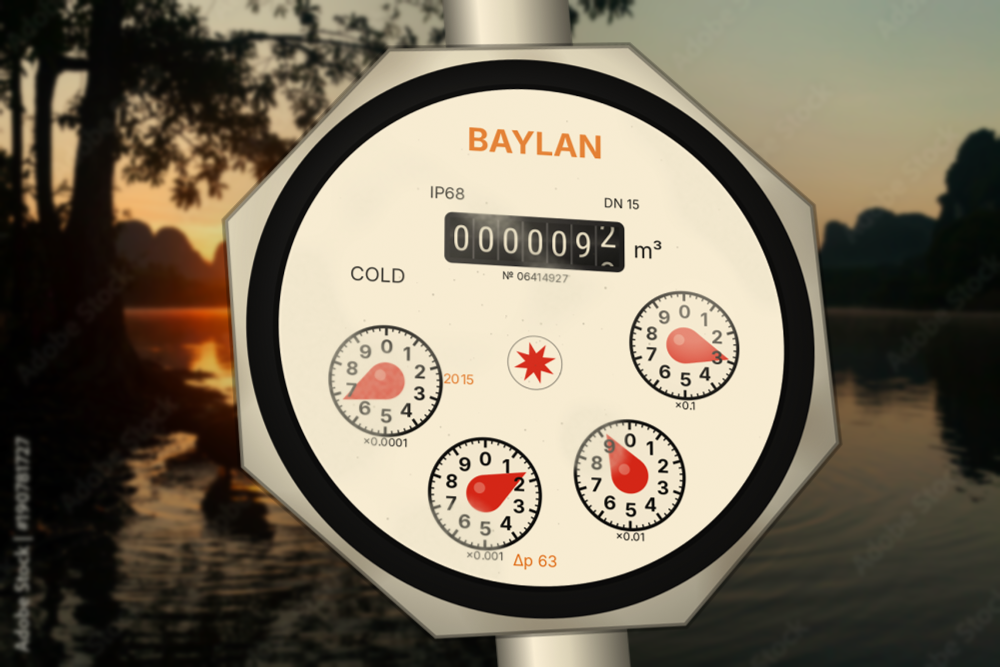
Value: 92.2916,m³
